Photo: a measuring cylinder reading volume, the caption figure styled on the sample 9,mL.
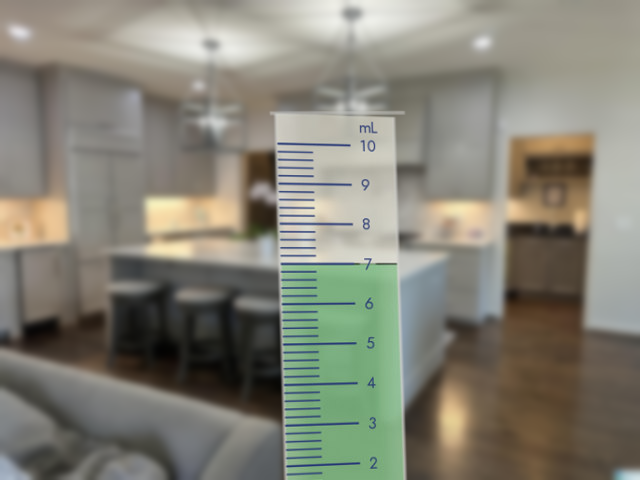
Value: 7,mL
